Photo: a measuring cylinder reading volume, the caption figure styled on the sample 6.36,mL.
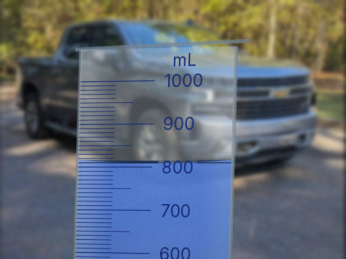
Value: 810,mL
